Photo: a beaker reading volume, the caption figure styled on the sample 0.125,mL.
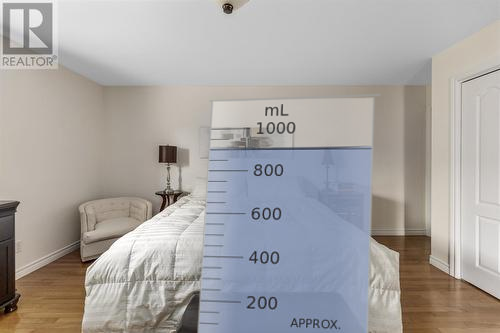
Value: 900,mL
